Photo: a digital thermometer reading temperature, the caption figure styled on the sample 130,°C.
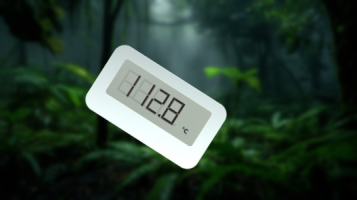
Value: 112.8,°C
